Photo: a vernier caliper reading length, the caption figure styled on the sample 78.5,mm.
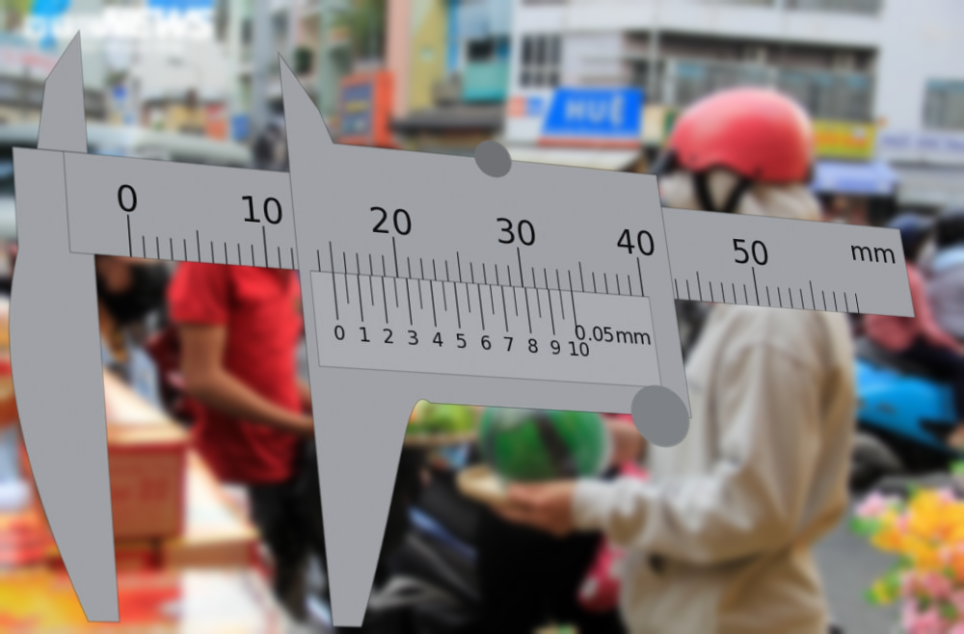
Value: 15.0,mm
